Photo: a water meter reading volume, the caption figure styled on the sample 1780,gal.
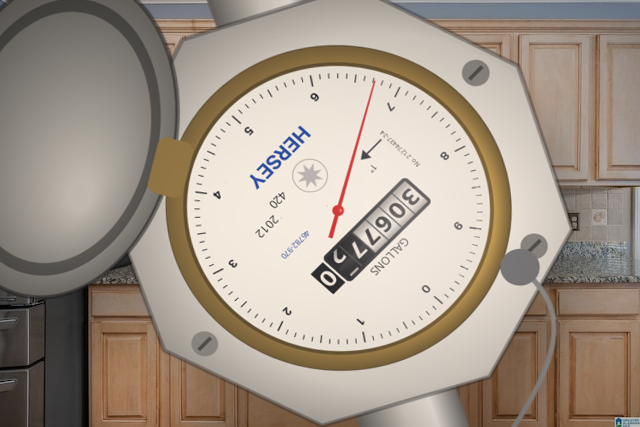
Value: 3067716.7,gal
